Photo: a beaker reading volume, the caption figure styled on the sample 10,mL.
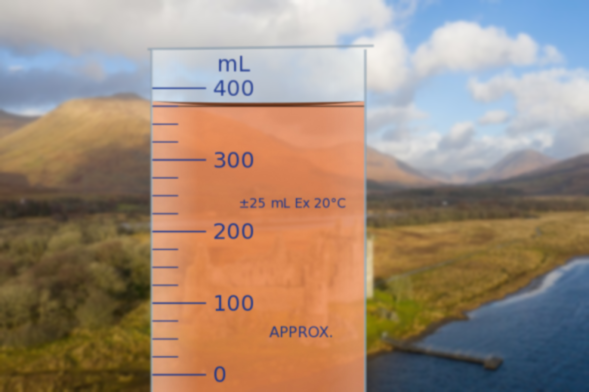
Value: 375,mL
